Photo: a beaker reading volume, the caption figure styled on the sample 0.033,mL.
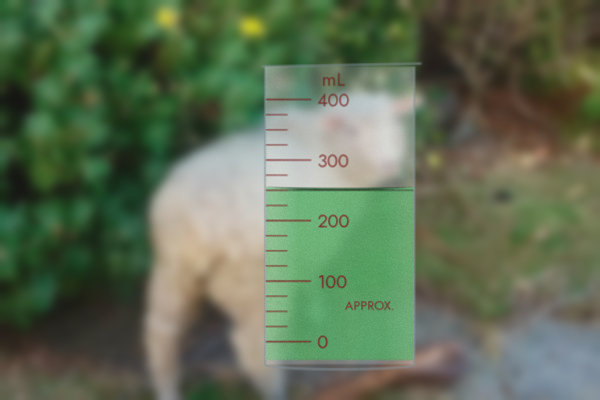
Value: 250,mL
